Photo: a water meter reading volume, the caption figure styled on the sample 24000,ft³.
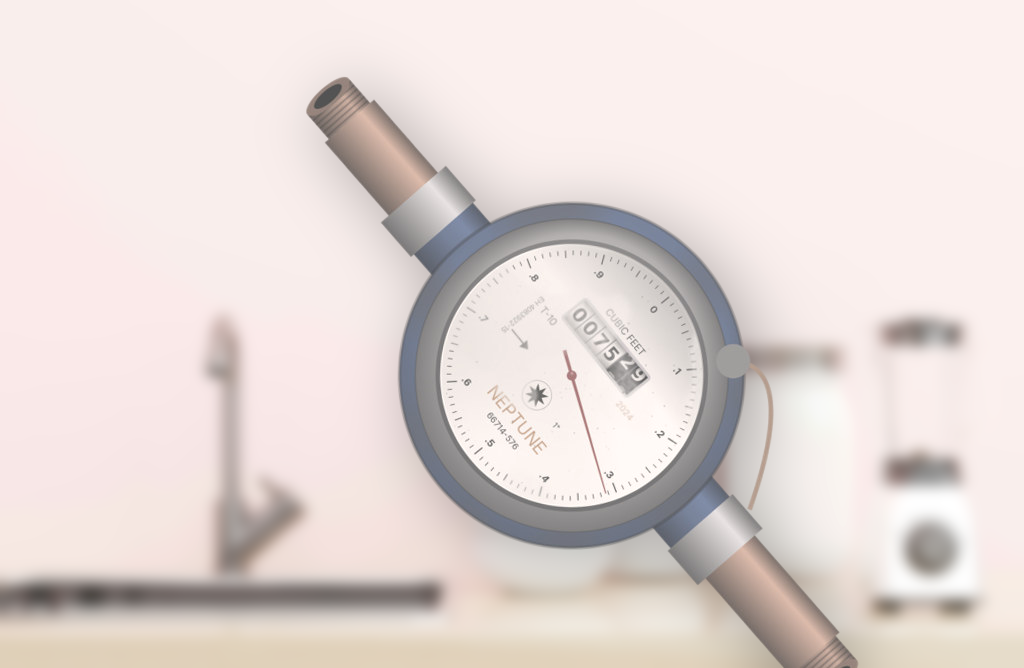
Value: 7529.31,ft³
